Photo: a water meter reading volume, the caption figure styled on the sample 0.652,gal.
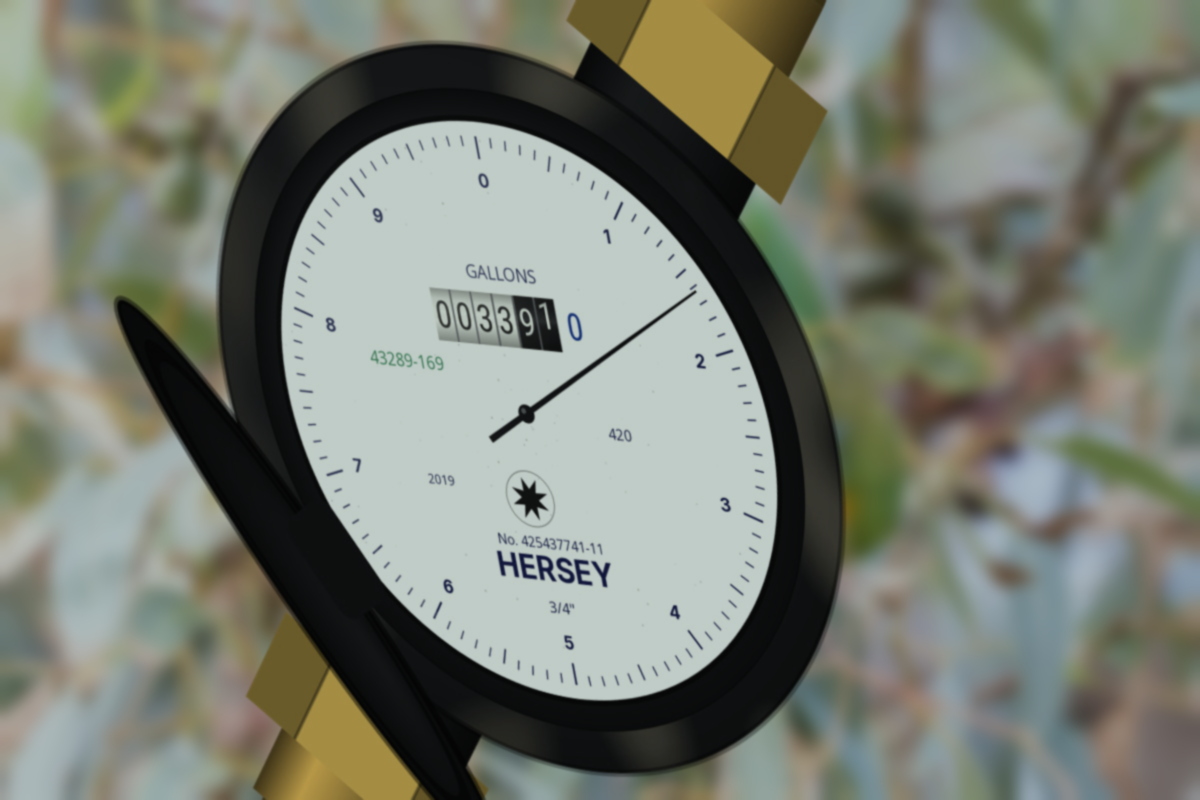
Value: 33911.6,gal
